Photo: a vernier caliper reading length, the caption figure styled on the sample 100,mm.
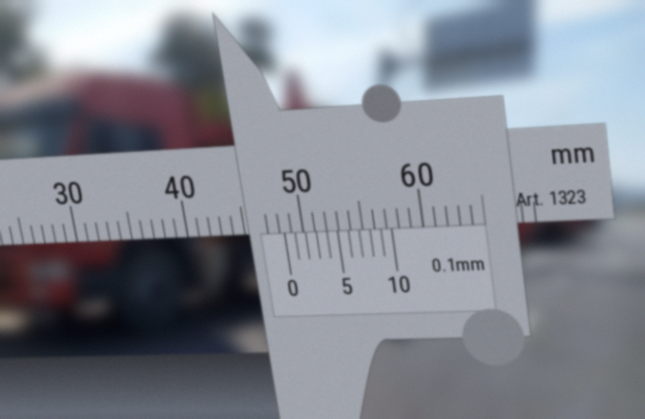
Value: 48.4,mm
